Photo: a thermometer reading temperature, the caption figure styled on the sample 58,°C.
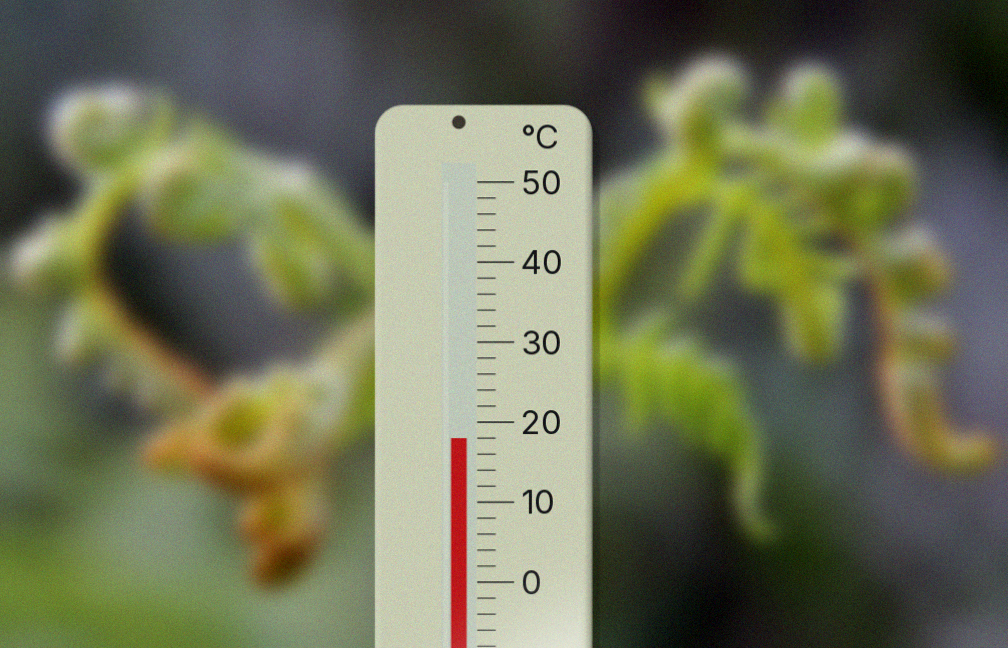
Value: 18,°C
